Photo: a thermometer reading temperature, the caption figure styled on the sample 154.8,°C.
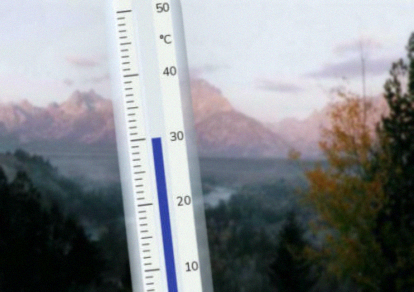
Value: 30,°C
